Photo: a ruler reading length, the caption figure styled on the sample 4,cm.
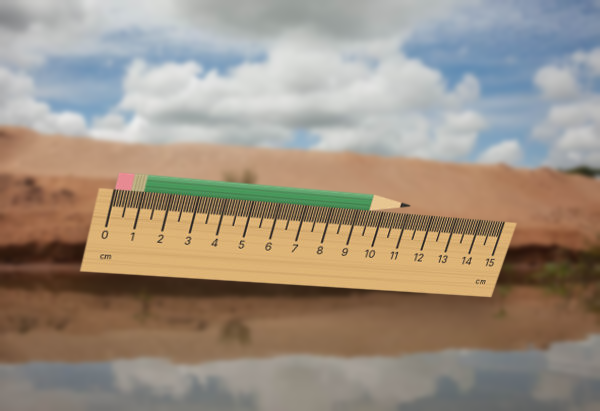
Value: 11,cm
